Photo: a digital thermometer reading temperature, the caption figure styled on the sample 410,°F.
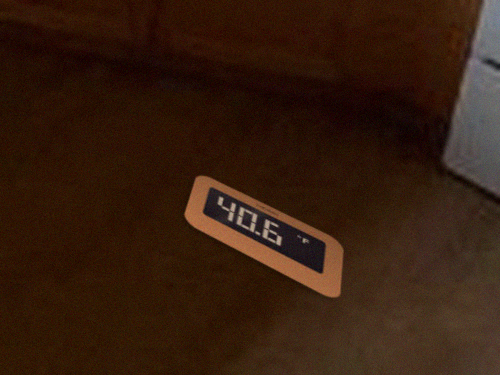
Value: 40.6,°F
